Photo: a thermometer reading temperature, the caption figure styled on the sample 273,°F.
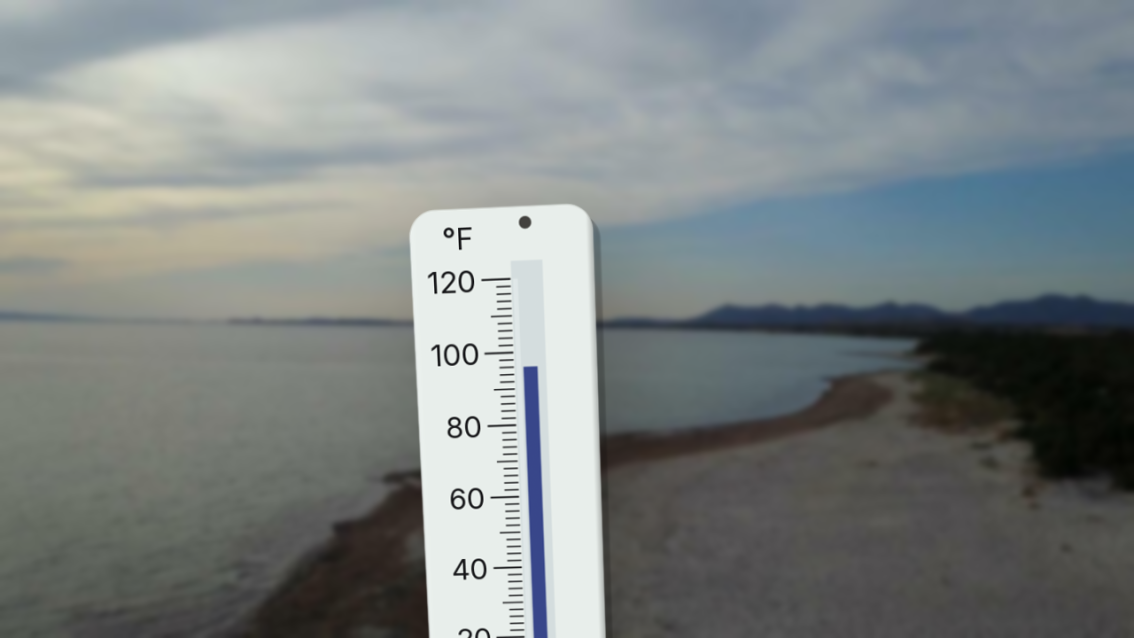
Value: 96,°F
